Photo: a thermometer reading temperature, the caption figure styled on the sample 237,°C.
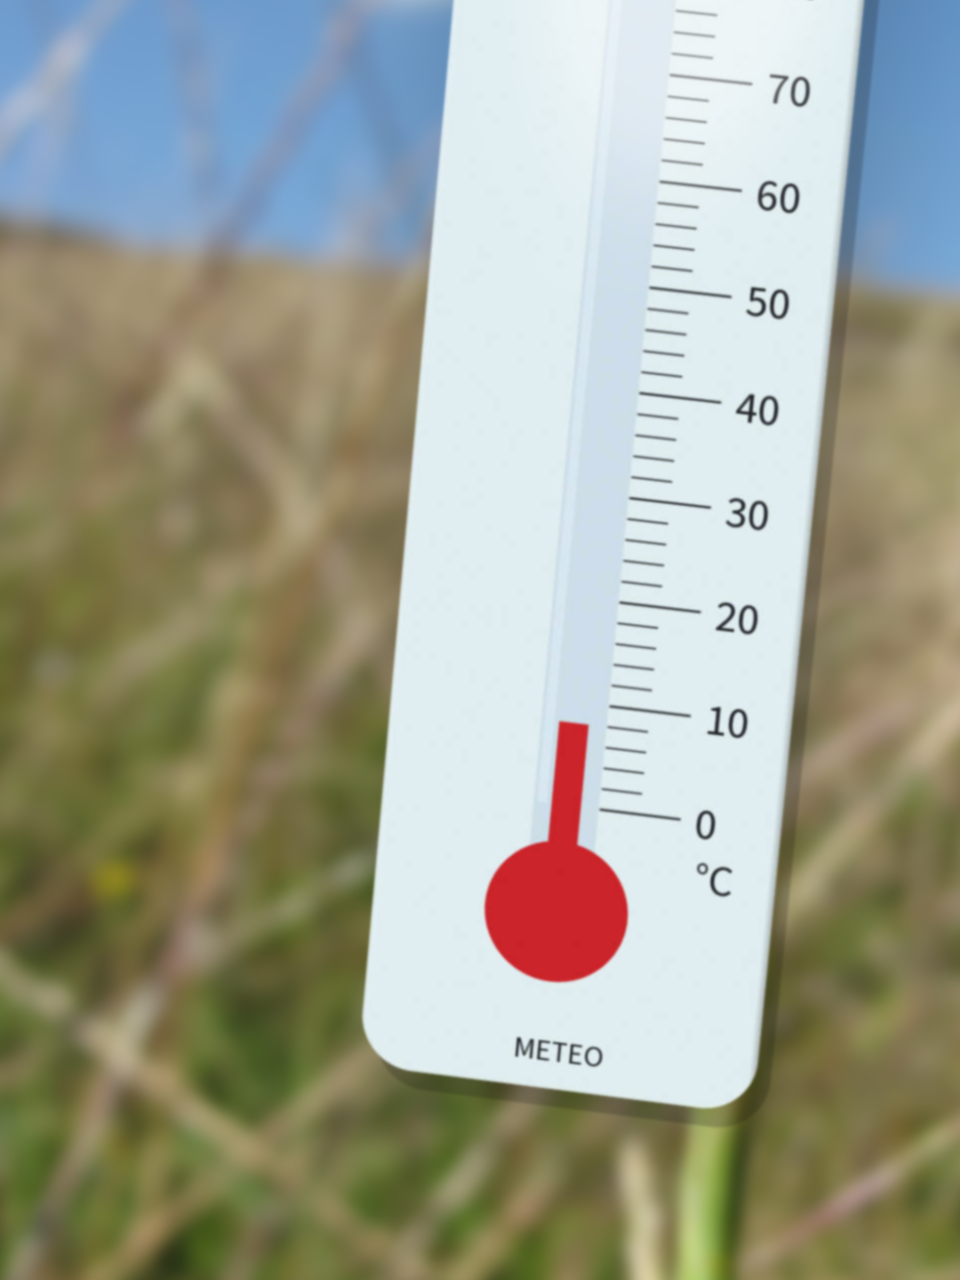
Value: 8,°C
